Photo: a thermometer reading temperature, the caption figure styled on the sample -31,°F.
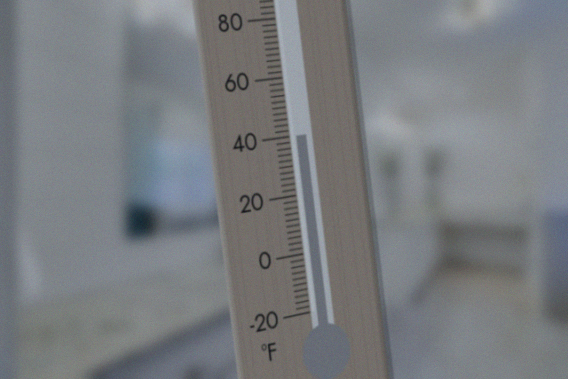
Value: 40,°F
